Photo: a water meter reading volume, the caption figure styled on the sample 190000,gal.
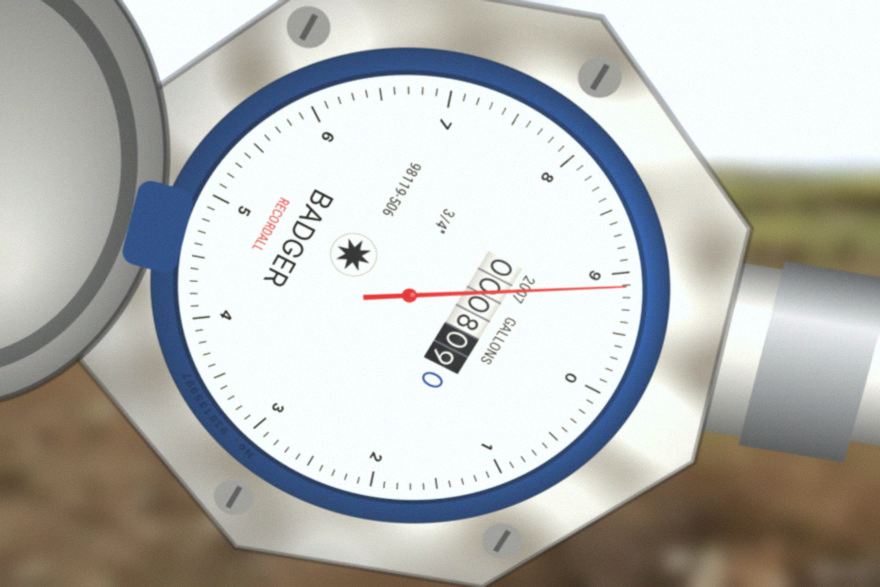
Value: 8089.1,gal
